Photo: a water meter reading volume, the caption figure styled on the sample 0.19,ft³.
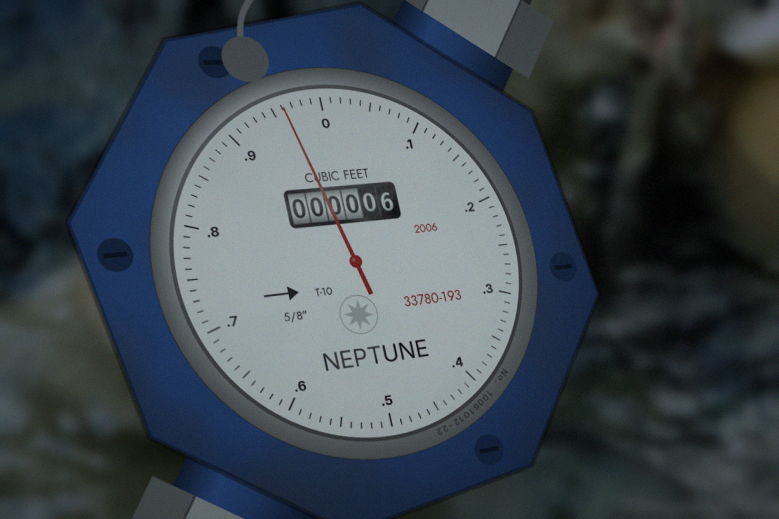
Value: 5.96,ft³
